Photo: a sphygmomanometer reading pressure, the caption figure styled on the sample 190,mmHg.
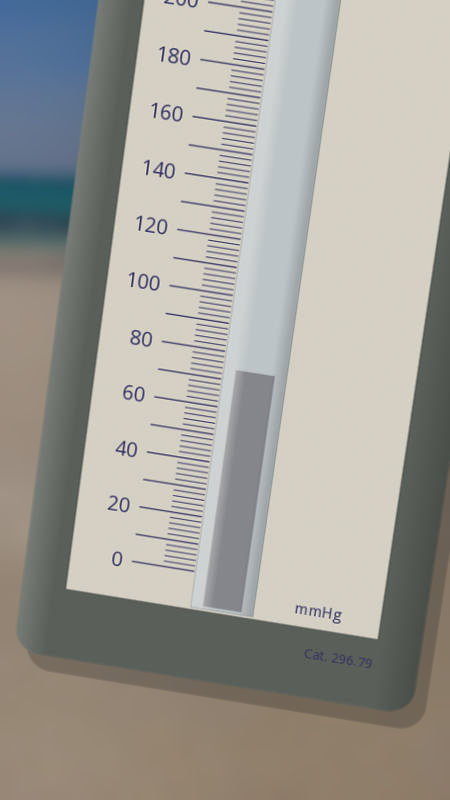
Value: 74,mmHg
